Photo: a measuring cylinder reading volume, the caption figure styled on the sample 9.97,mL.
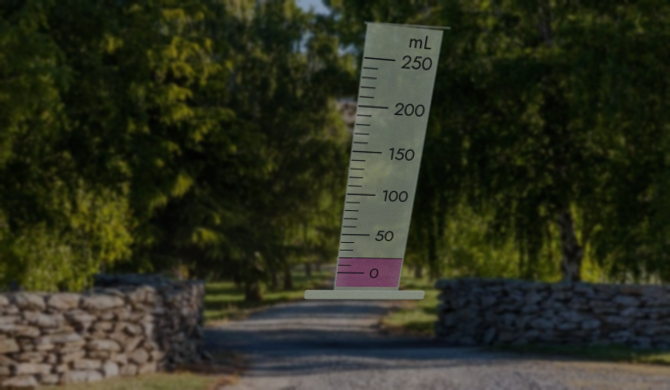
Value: 20,mL
